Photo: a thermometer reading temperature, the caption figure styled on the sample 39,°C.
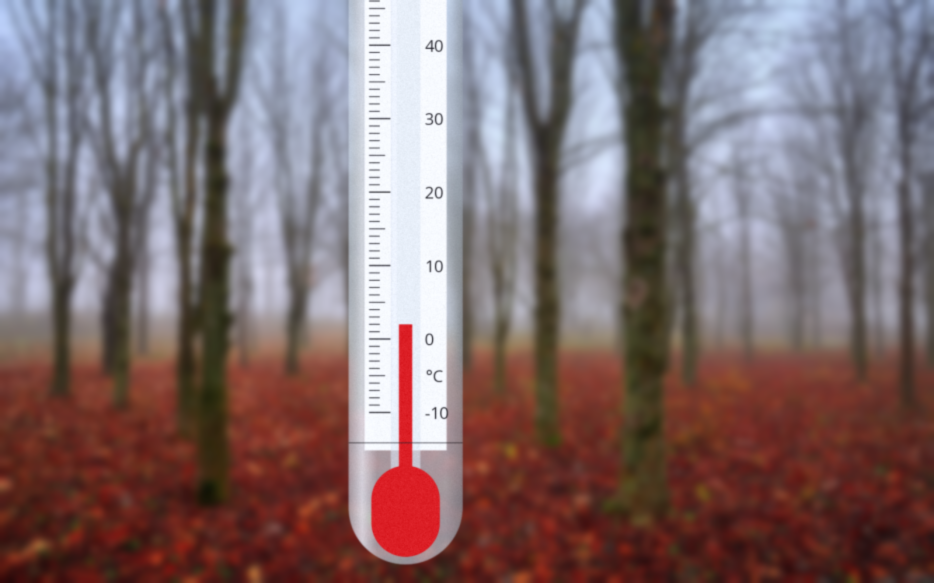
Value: 2,°C
